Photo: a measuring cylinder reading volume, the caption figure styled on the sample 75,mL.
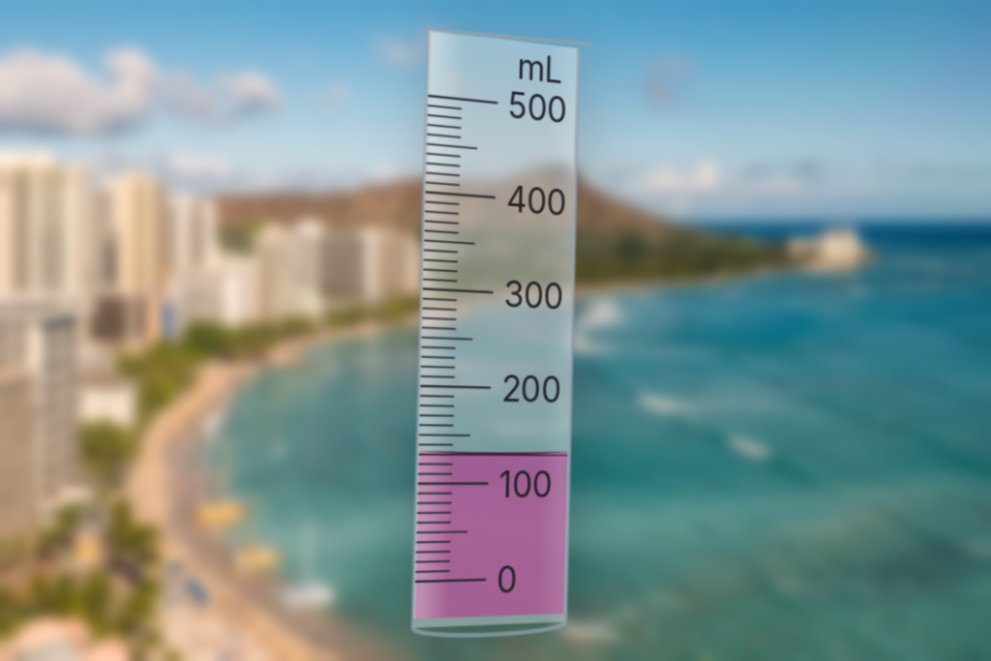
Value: 130,mL
